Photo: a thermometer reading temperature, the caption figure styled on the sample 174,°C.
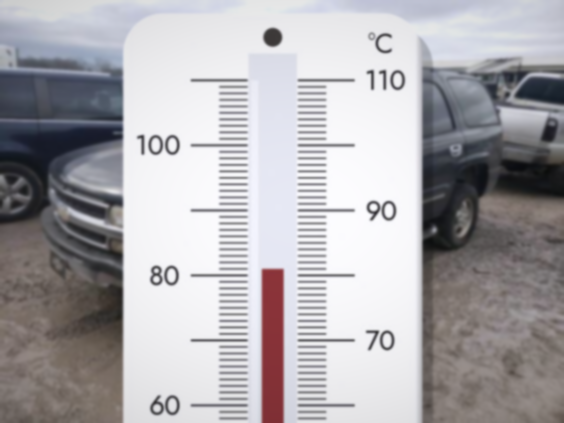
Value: 81,°C
